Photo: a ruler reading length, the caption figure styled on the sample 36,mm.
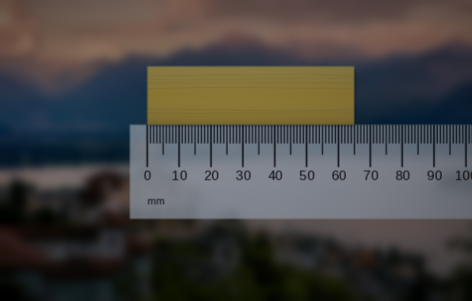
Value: 65,mm
